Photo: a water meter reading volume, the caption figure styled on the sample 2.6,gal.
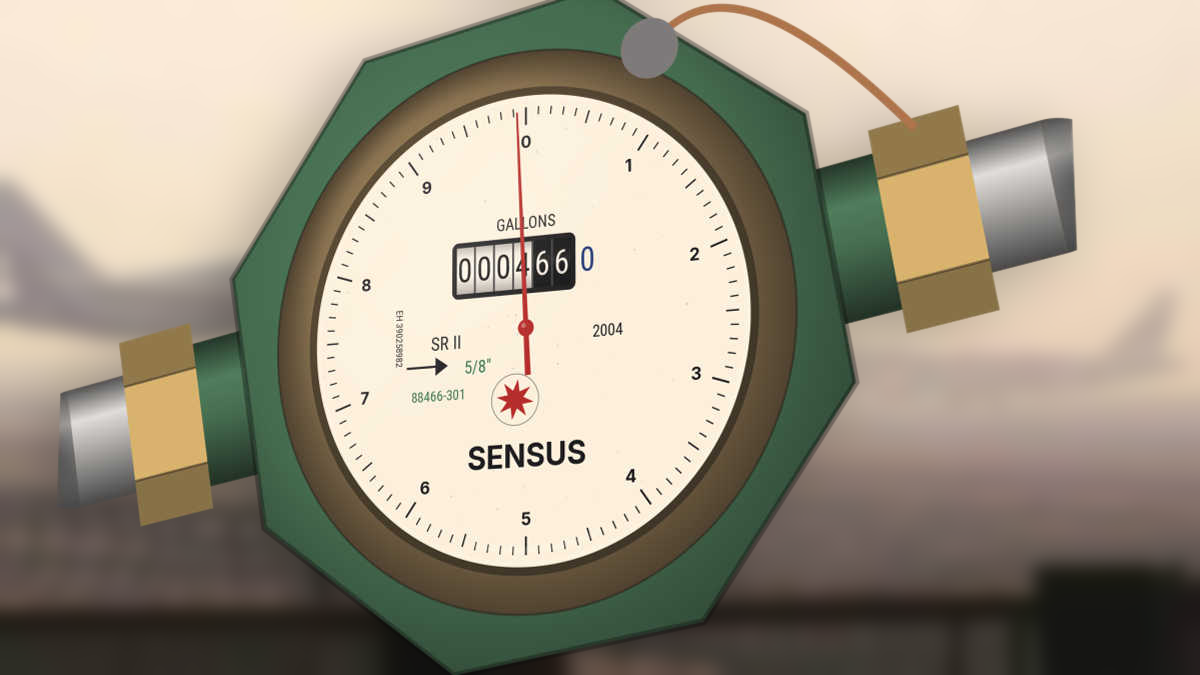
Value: 4659.9,gal
